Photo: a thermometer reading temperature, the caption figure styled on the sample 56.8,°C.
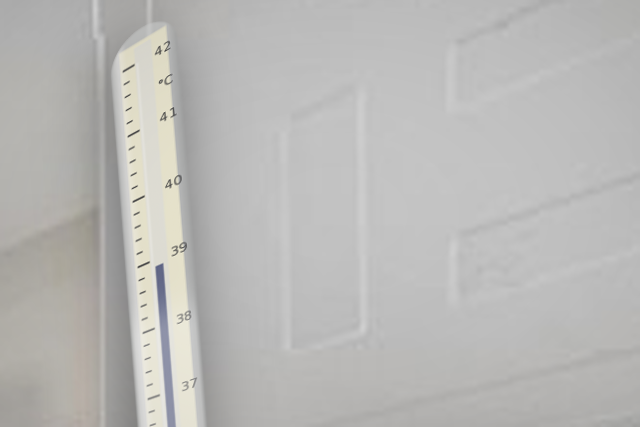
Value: 38.9,°C
